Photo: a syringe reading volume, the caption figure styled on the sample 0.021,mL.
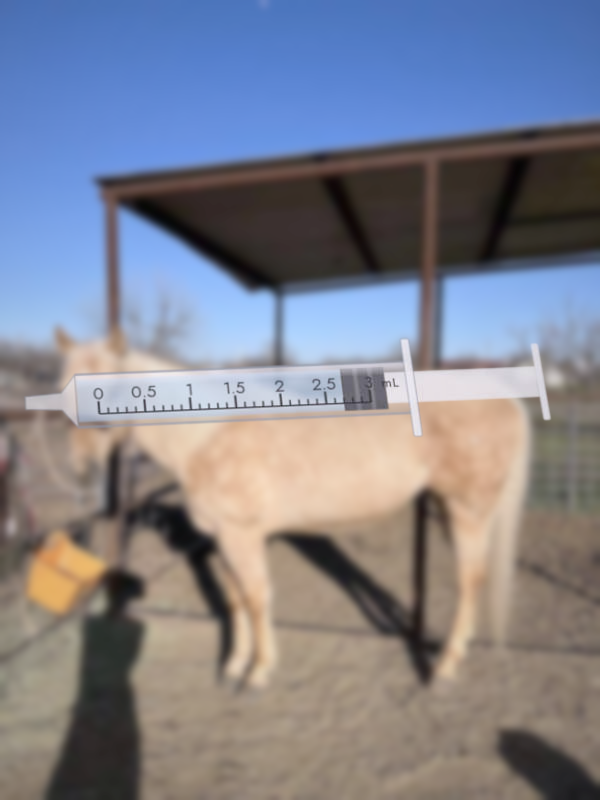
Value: 2.7,mL
